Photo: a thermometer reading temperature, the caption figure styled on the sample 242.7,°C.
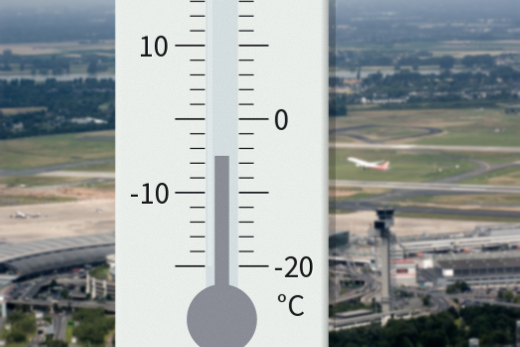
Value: -5,°C
